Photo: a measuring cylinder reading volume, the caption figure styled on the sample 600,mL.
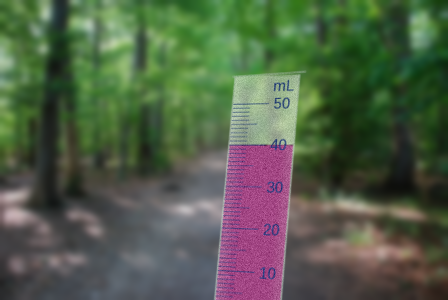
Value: 40,mL
